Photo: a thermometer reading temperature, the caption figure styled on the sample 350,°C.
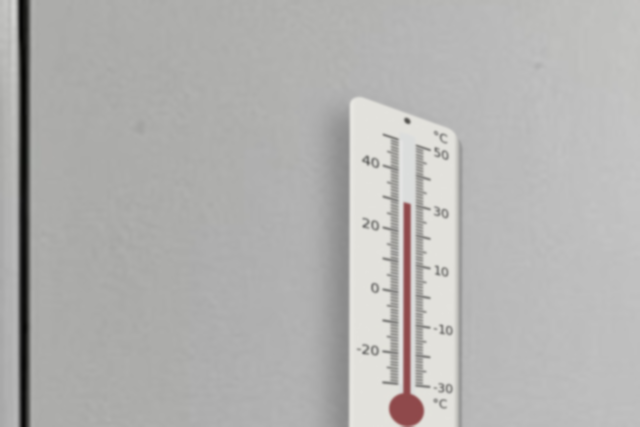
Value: 30,°C
